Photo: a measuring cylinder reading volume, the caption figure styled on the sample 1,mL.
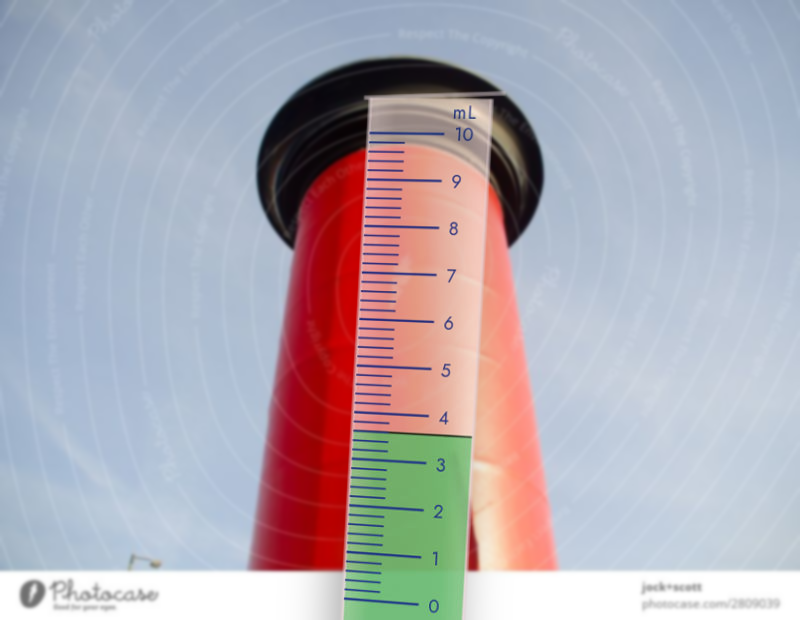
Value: 3.6,mL
